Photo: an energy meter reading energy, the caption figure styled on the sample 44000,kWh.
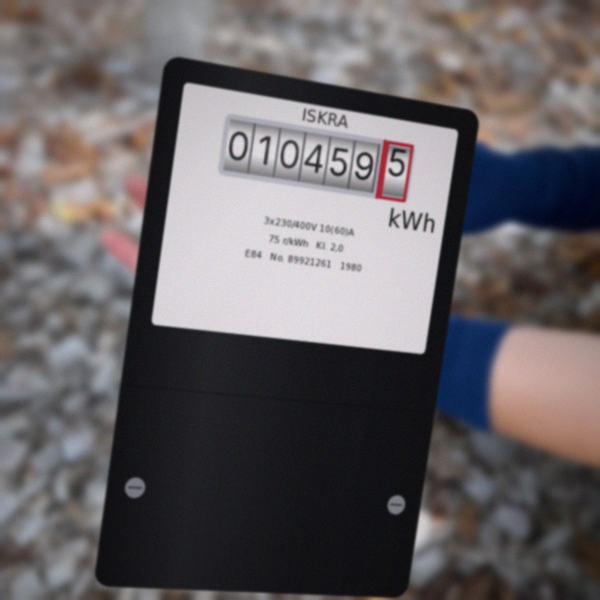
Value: 10459.5,kWh
